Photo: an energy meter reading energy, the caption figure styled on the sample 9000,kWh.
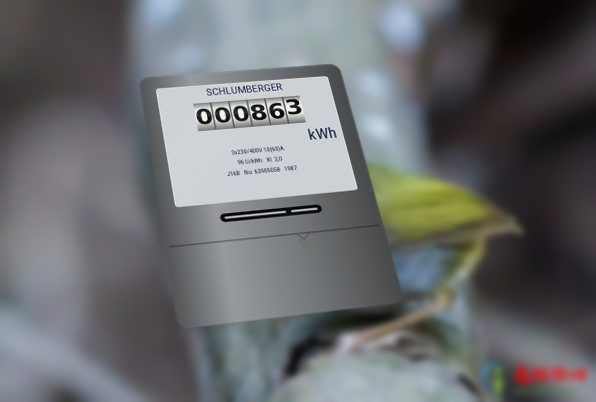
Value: 863,kWh
